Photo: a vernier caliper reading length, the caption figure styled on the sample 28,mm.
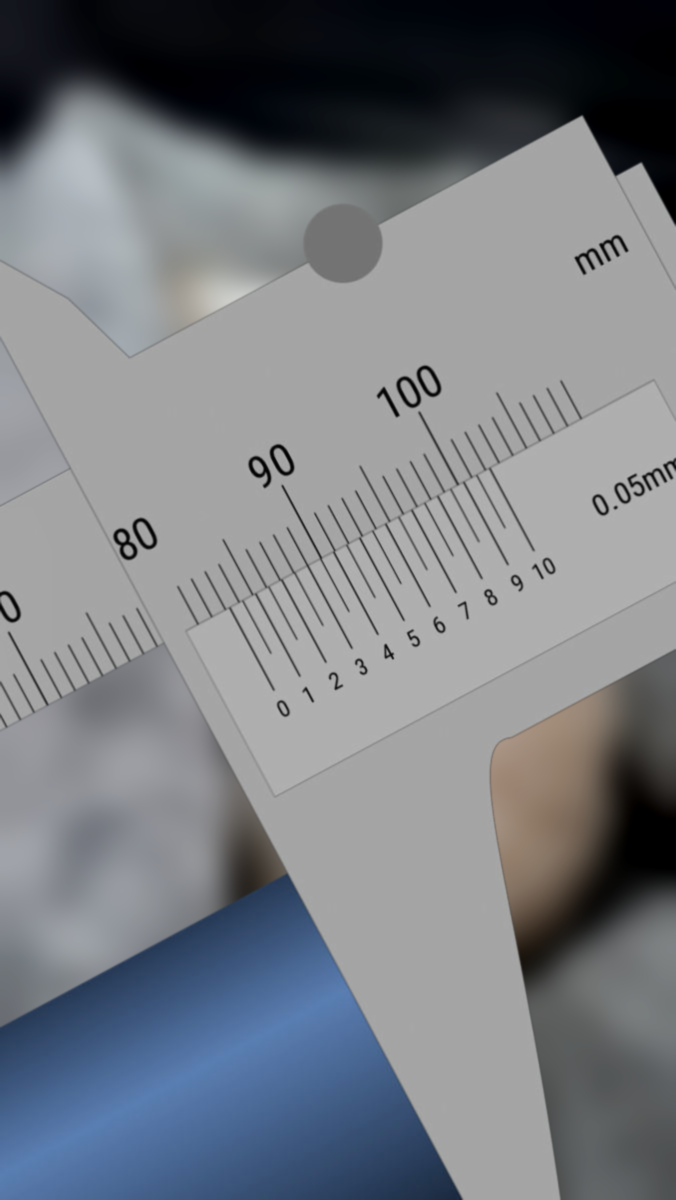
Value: 83.3,mm
